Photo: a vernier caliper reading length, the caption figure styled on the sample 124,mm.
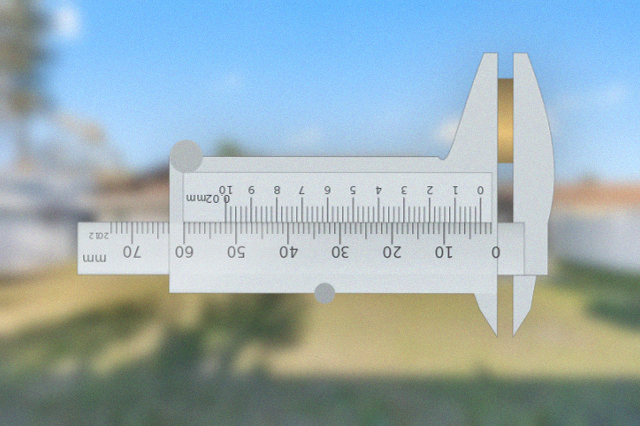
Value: 3.0,mm
